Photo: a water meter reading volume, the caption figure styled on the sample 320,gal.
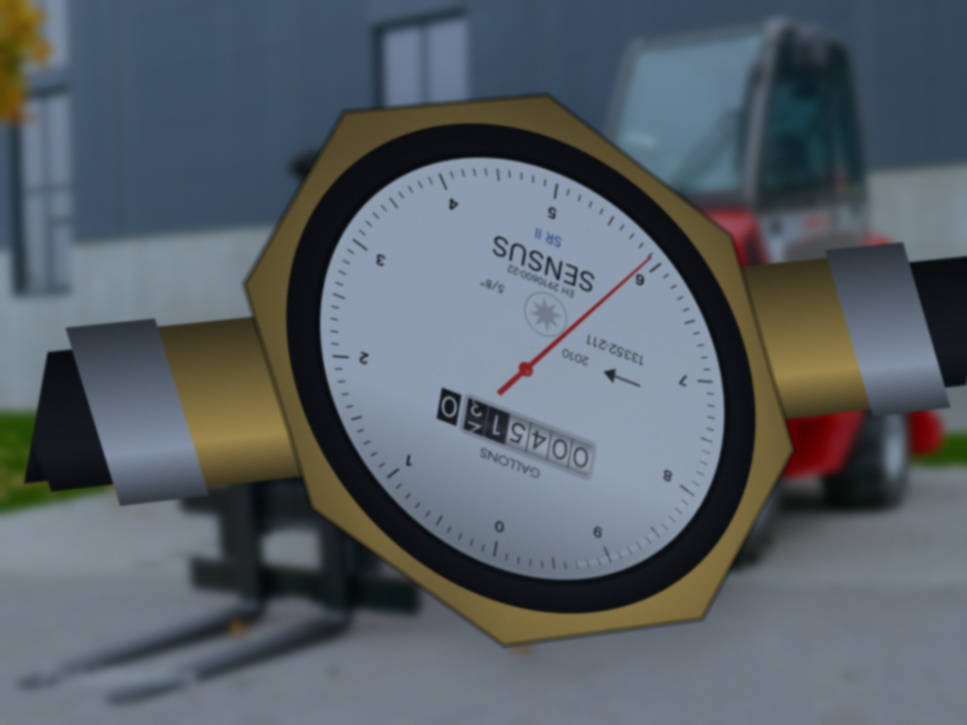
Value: 45125.9,gal
